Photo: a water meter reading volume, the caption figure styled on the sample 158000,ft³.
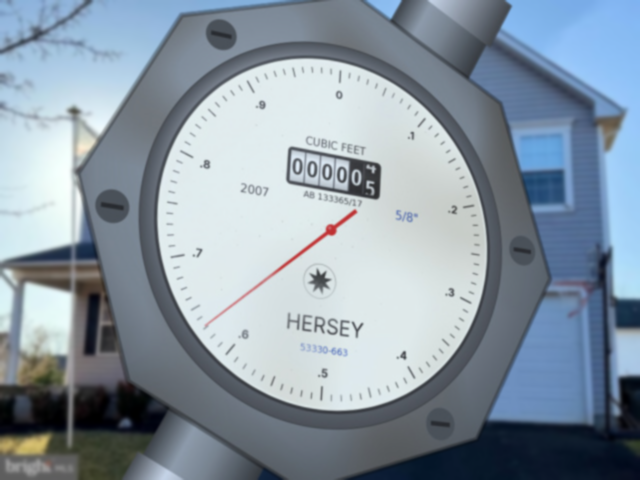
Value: 4.63,ft³
